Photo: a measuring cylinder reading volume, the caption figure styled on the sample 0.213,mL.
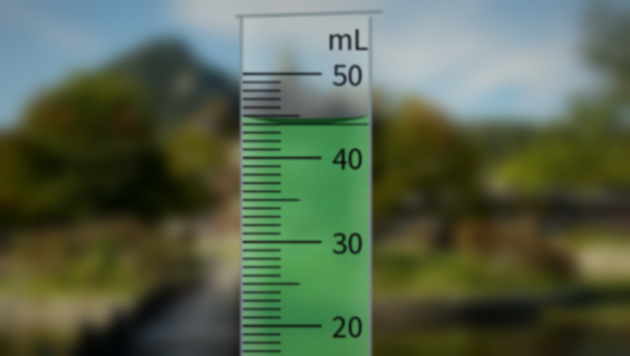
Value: 44,mL
